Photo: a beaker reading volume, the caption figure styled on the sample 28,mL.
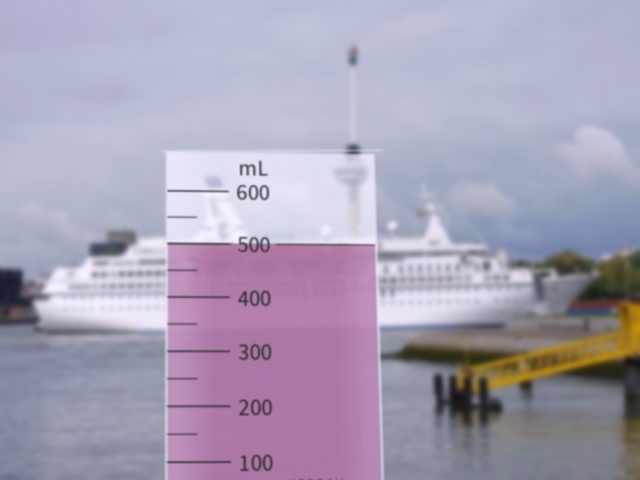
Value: 500,mL
